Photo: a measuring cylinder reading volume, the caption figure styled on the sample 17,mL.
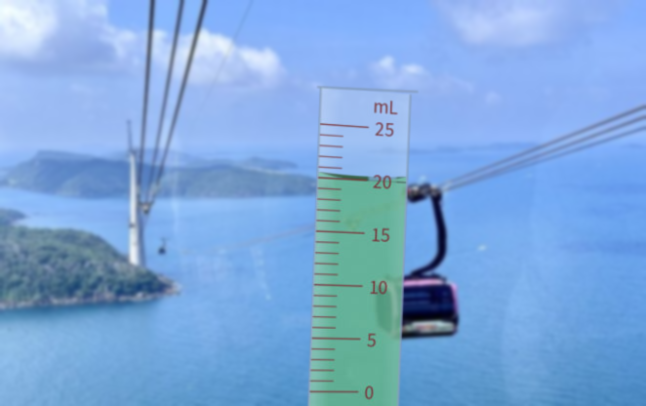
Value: 20,mL
